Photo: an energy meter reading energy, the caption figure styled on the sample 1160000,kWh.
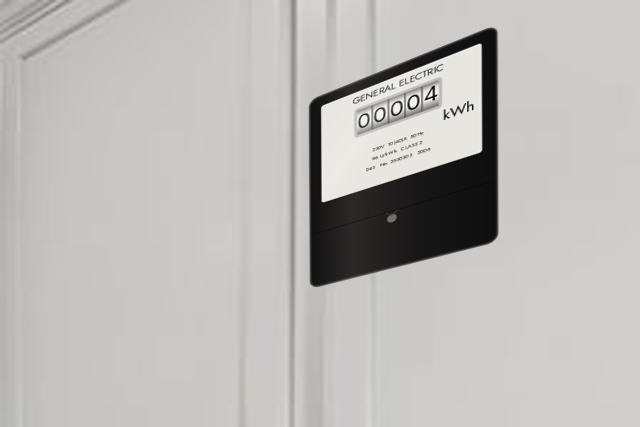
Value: 4,kWh
